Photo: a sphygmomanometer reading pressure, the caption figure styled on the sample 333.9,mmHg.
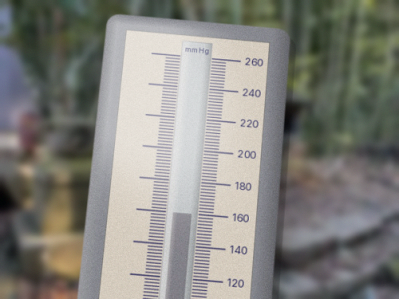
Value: 160,mmHg
